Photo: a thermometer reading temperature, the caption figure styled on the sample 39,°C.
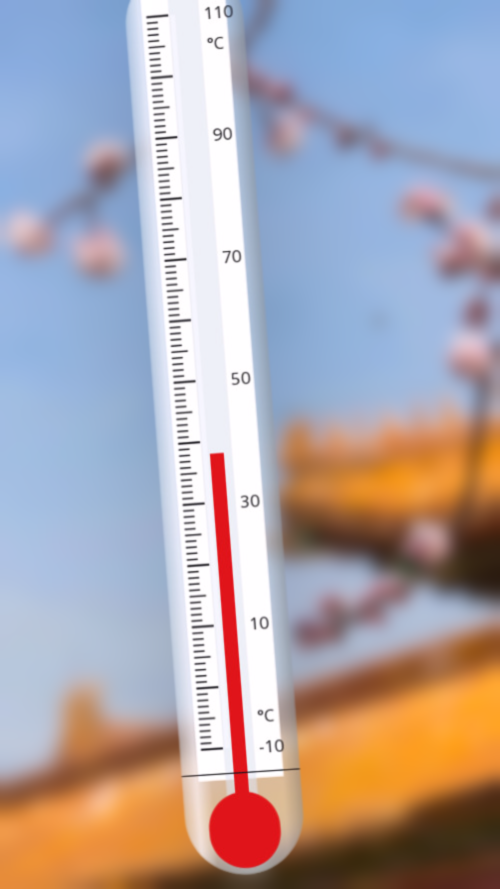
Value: 38,°C
